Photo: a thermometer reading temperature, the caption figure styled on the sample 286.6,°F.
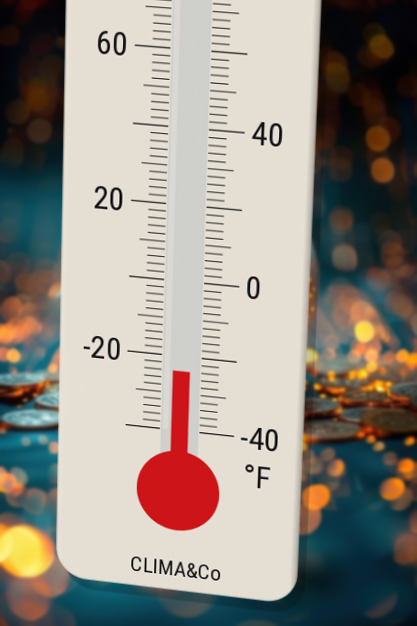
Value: -24,°F
